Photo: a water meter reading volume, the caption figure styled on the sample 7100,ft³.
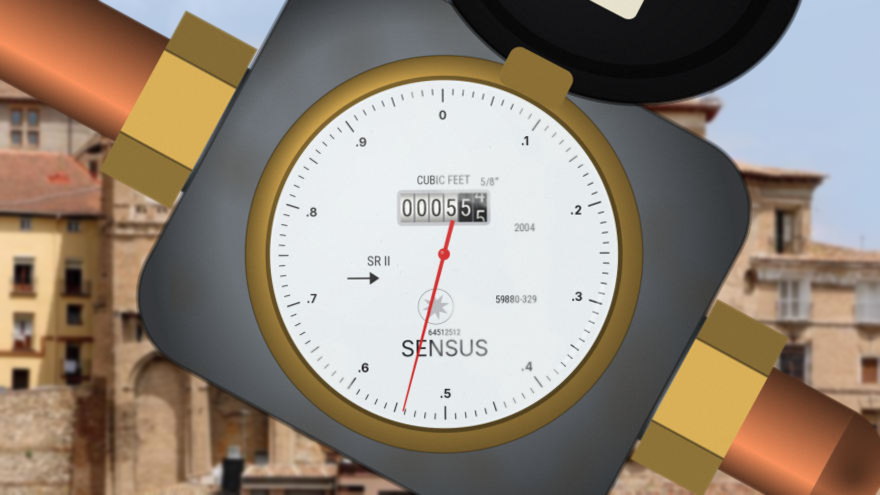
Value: 554.54,ft³
